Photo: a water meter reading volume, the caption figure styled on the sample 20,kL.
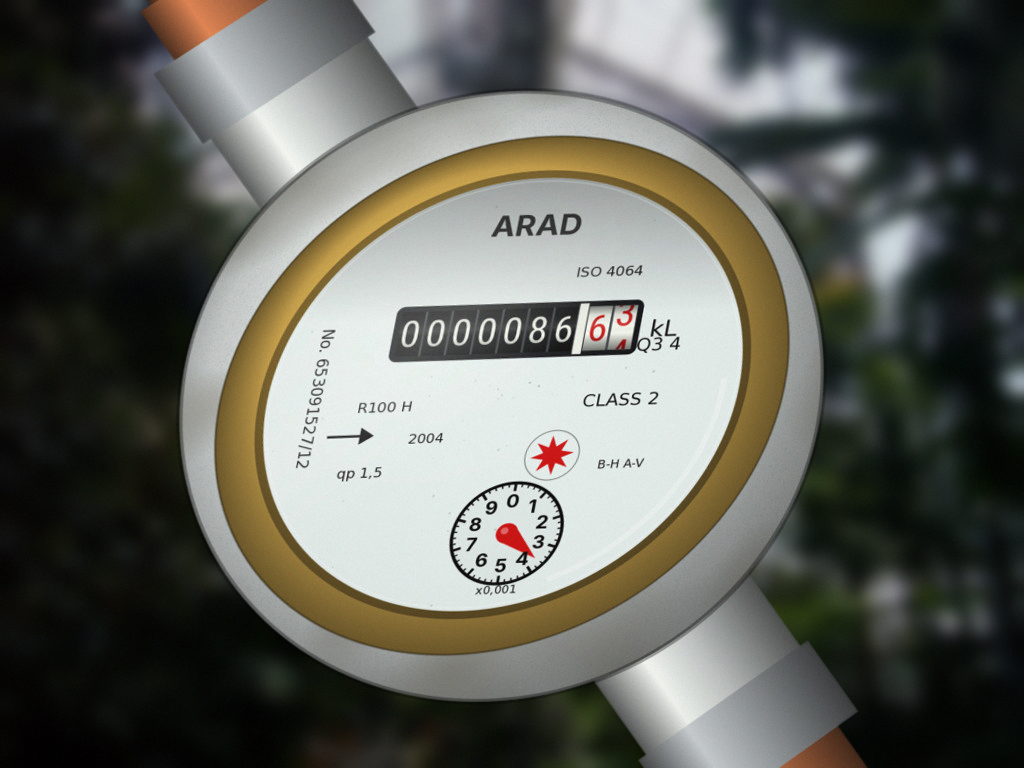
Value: 86.633,kL
